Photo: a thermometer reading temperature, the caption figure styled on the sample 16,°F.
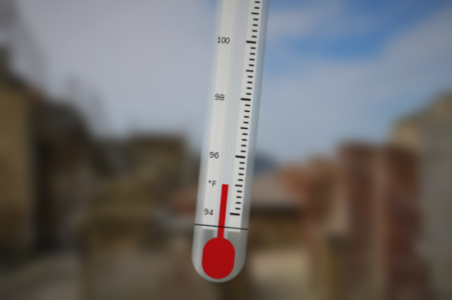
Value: 95,°F
